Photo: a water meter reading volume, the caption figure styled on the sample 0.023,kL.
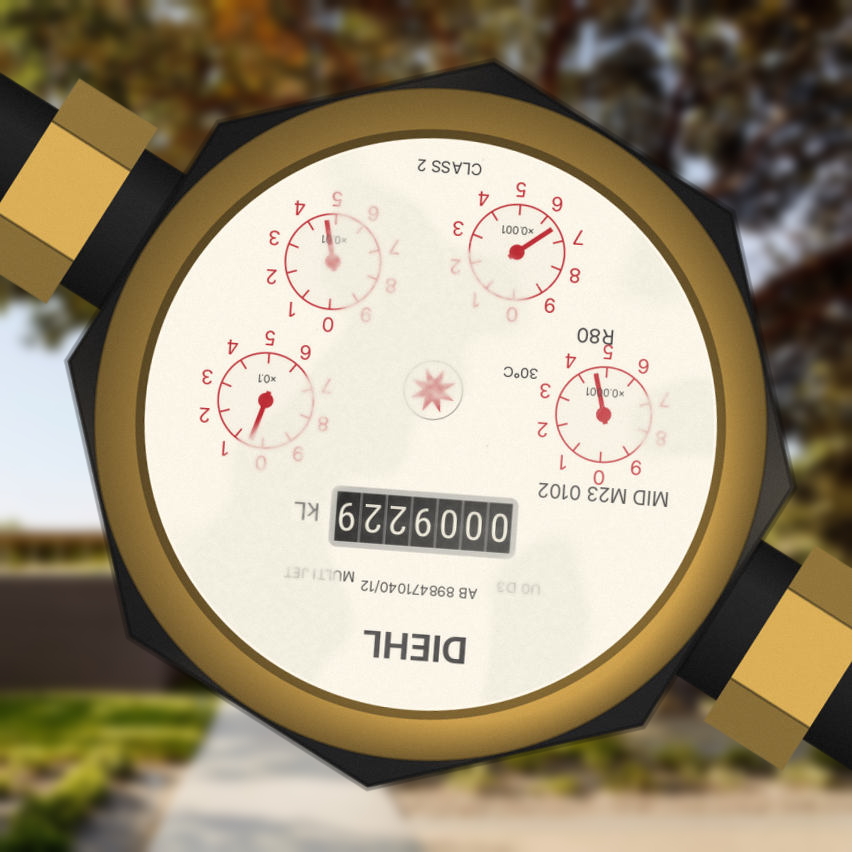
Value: 9229.0464,kL
